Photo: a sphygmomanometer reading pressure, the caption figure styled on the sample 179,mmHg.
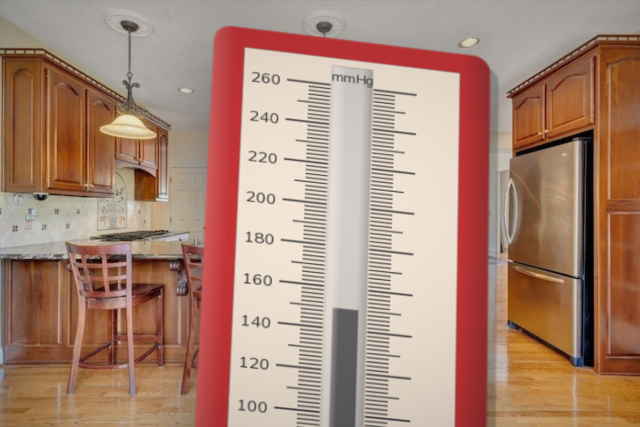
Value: 150,mmHg
